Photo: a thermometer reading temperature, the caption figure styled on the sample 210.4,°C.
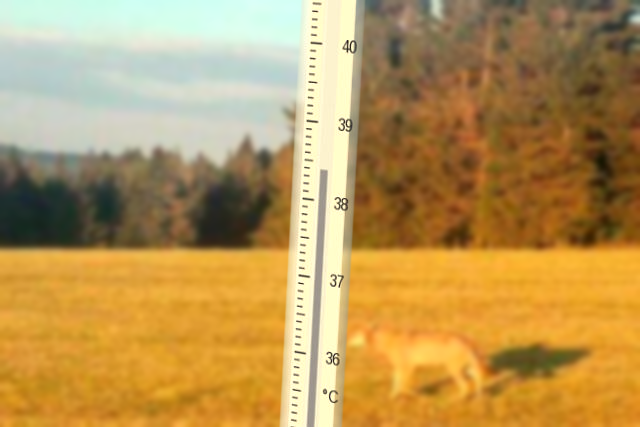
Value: 38.4,°C
